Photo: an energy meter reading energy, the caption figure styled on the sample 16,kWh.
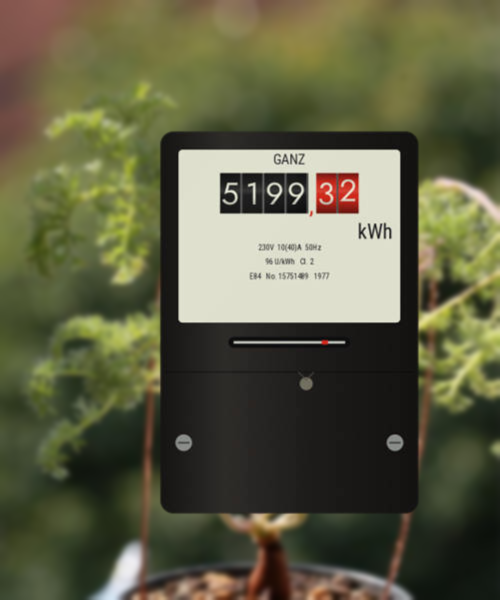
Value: 5199.32,kWh
